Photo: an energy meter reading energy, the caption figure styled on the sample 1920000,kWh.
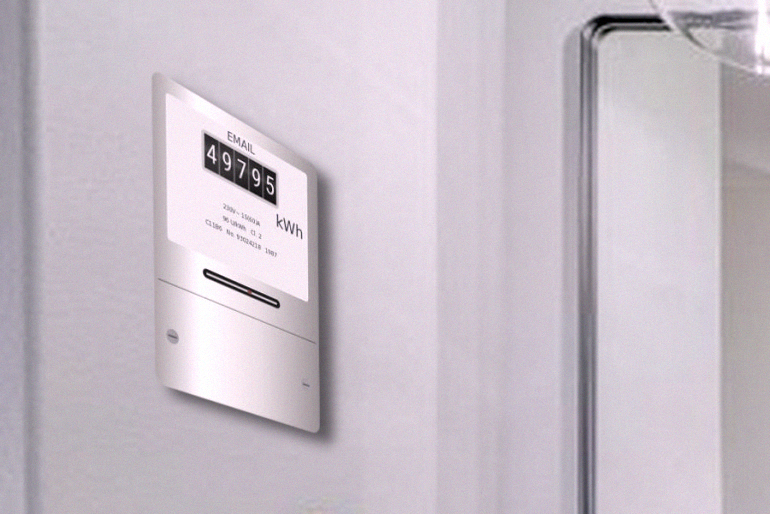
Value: 49795,kWh
